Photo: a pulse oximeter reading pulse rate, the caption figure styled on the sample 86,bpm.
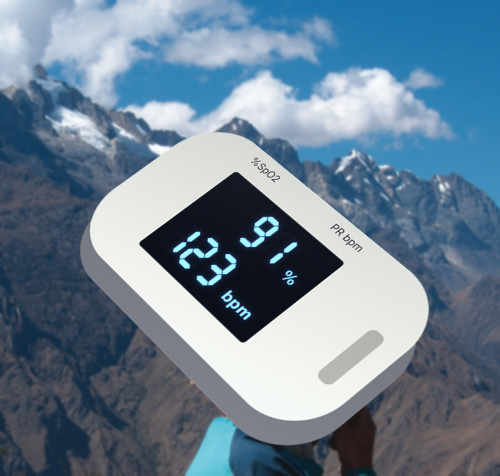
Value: 123,bpm
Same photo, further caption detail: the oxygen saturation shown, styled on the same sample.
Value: 91,%
